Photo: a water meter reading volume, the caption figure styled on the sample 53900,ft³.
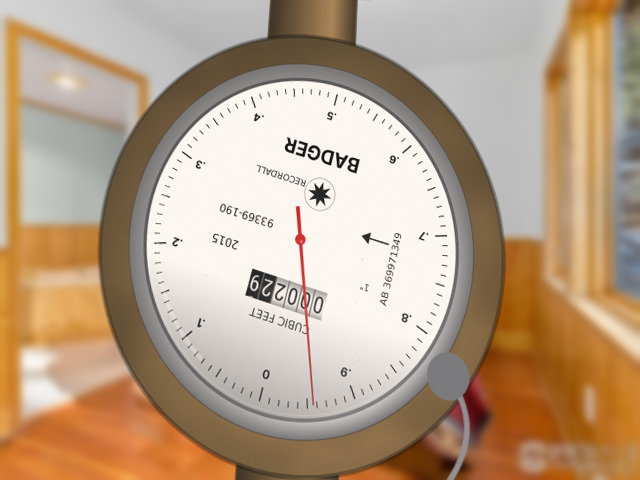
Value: 228.94,ft³
